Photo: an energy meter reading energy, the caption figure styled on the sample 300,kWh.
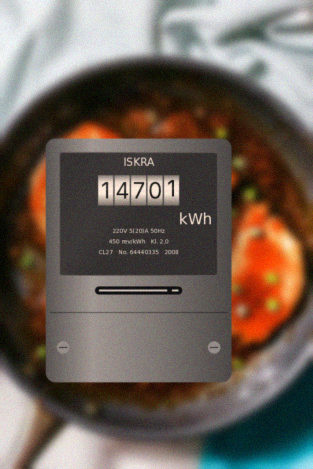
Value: 14701,kWh
